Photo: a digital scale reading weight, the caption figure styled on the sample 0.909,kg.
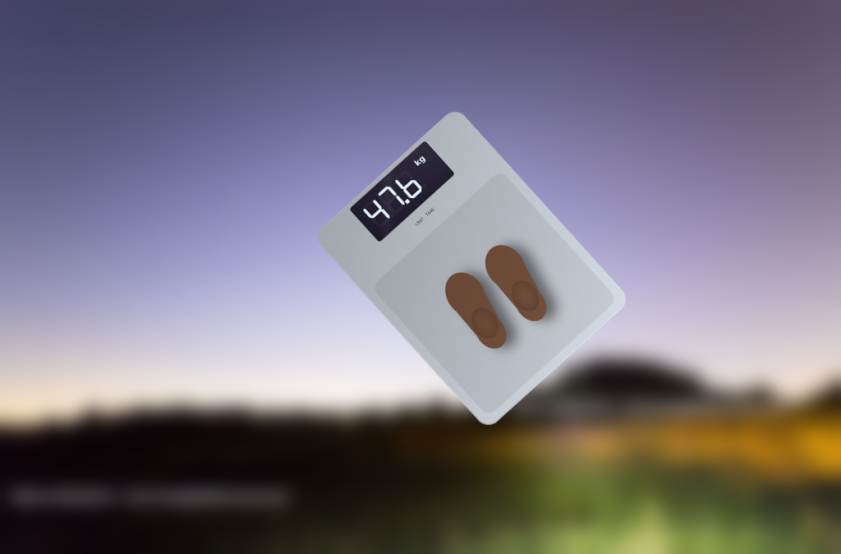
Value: 47.6,kg
